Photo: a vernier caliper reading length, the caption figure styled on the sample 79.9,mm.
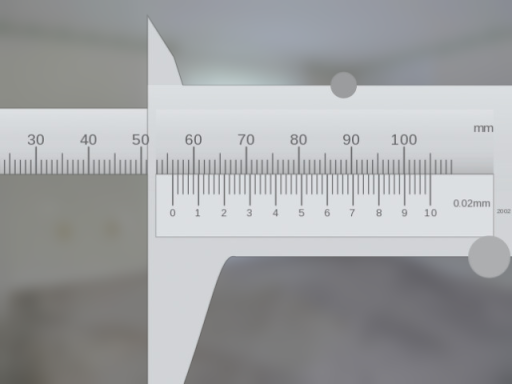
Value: 56.0,mm
